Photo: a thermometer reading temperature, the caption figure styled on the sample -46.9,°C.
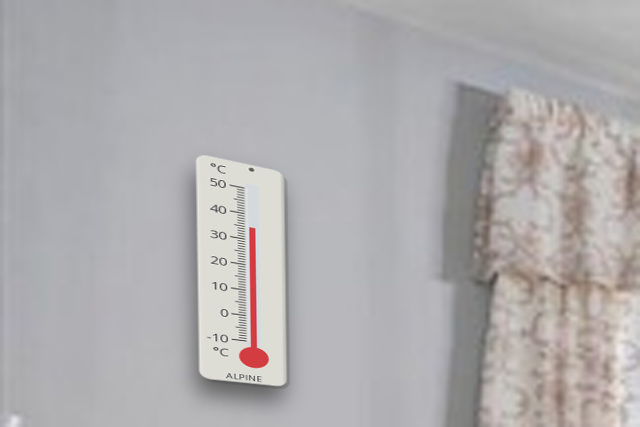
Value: 35,°C
